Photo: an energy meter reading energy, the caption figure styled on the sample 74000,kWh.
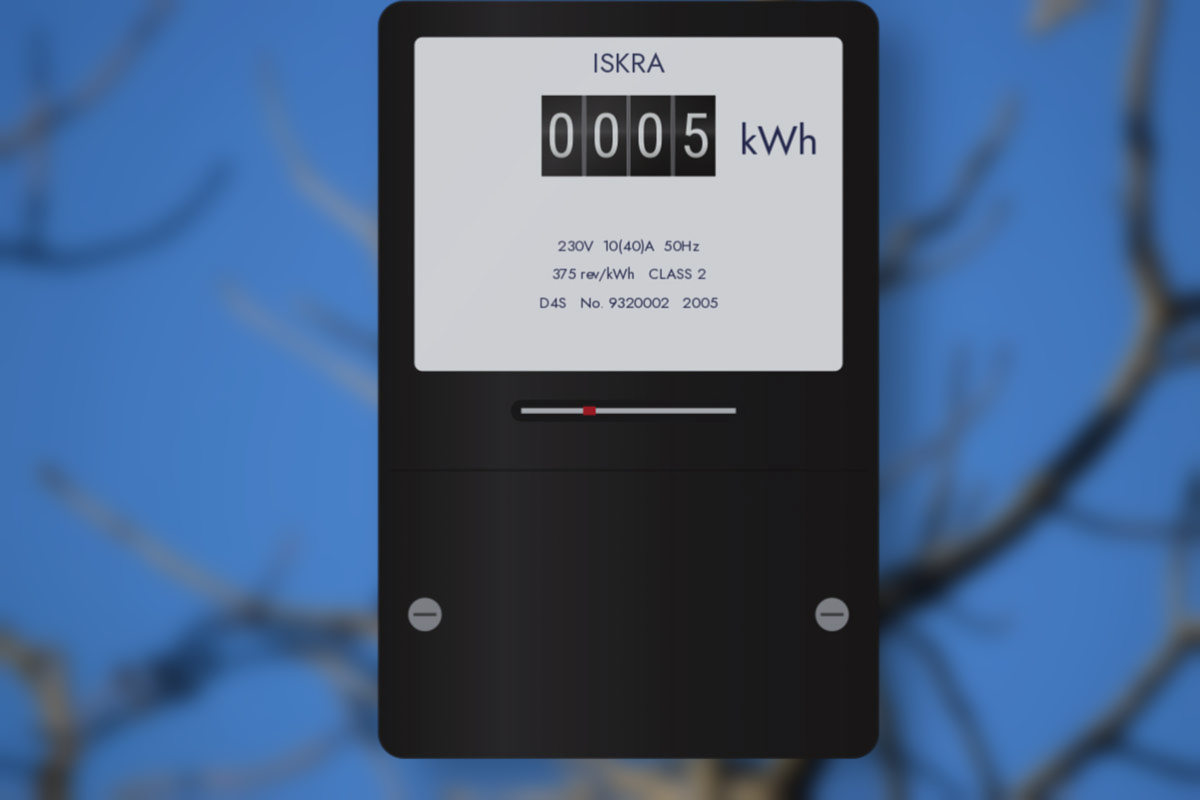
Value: 5,kWh
